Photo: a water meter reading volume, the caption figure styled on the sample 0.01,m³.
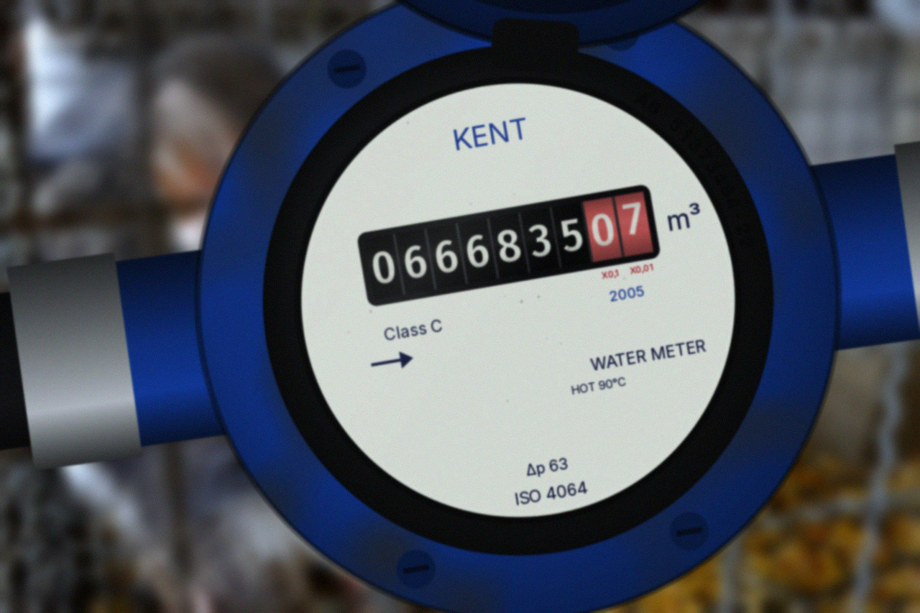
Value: 666835.07,m³
